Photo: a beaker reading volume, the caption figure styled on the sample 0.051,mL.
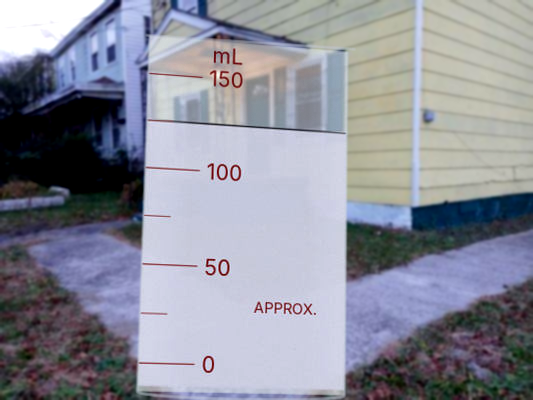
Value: 125,mL
